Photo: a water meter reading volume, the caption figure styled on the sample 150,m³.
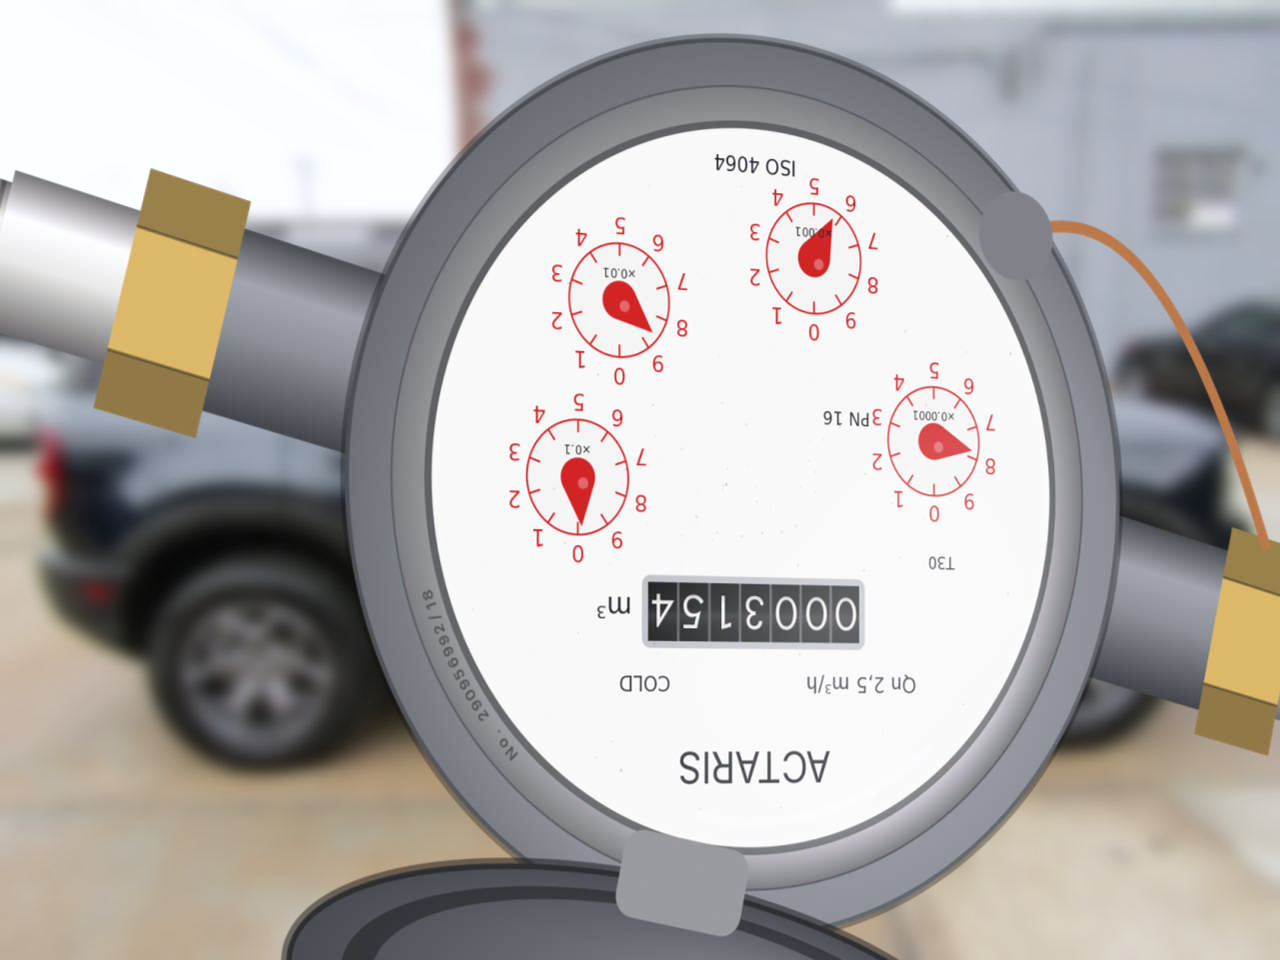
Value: 3153.9857,m³
